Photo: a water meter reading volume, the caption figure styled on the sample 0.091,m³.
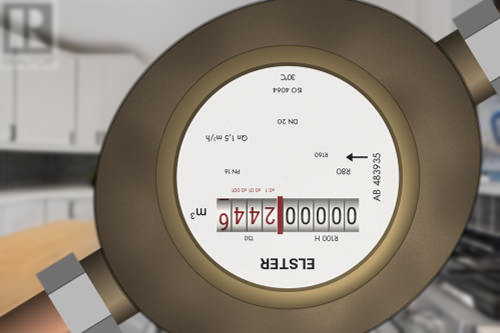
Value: 0.2446,m³
